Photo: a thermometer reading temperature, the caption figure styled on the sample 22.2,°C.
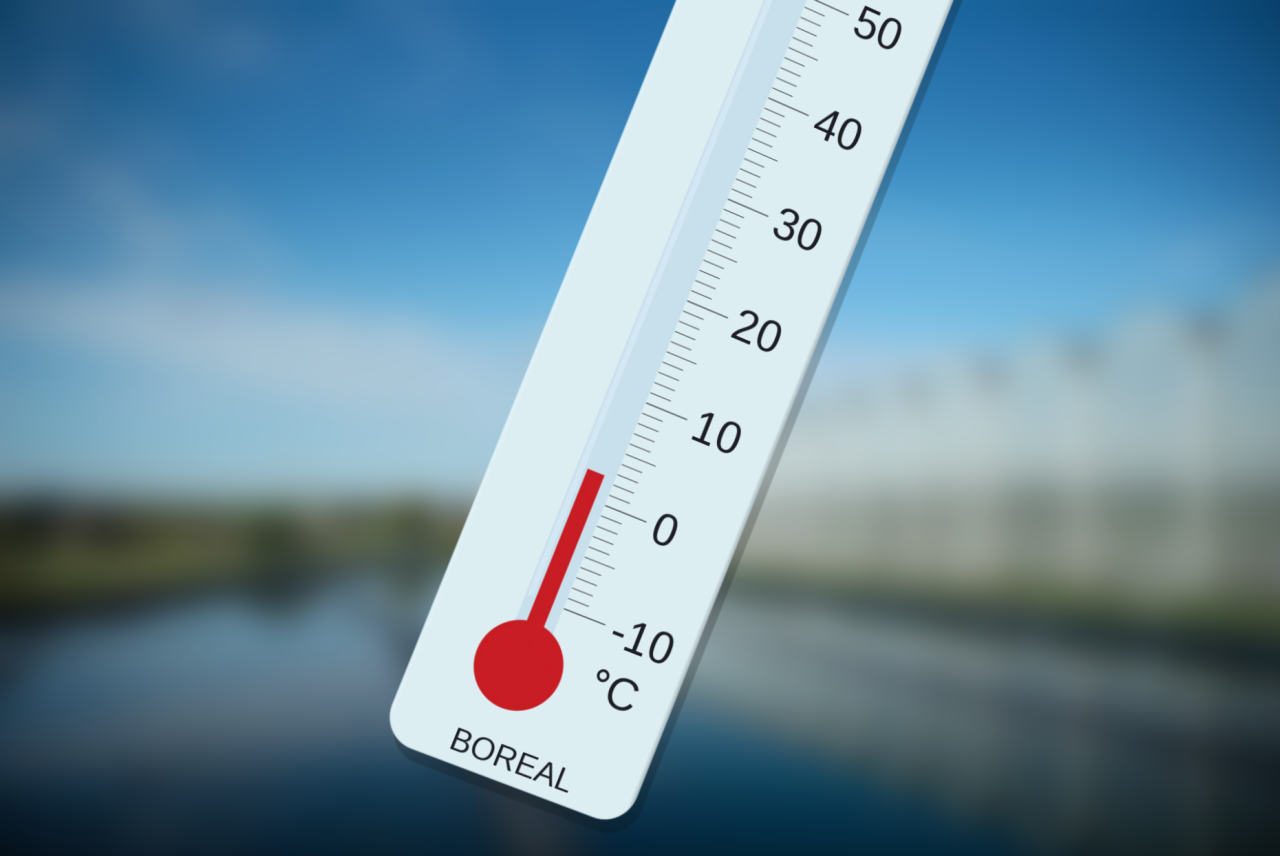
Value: 2.5,°C
